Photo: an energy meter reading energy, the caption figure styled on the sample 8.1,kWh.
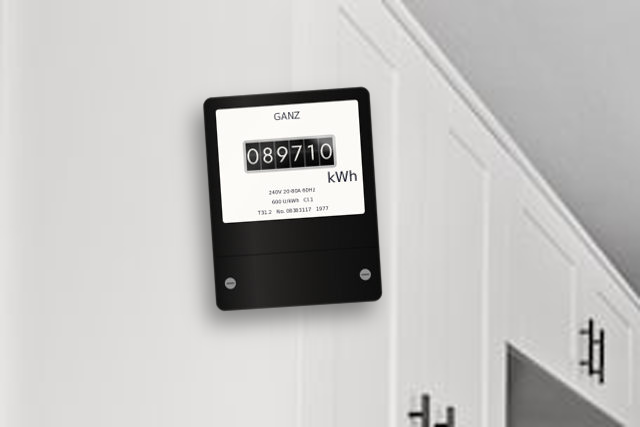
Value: 89710,kWh
